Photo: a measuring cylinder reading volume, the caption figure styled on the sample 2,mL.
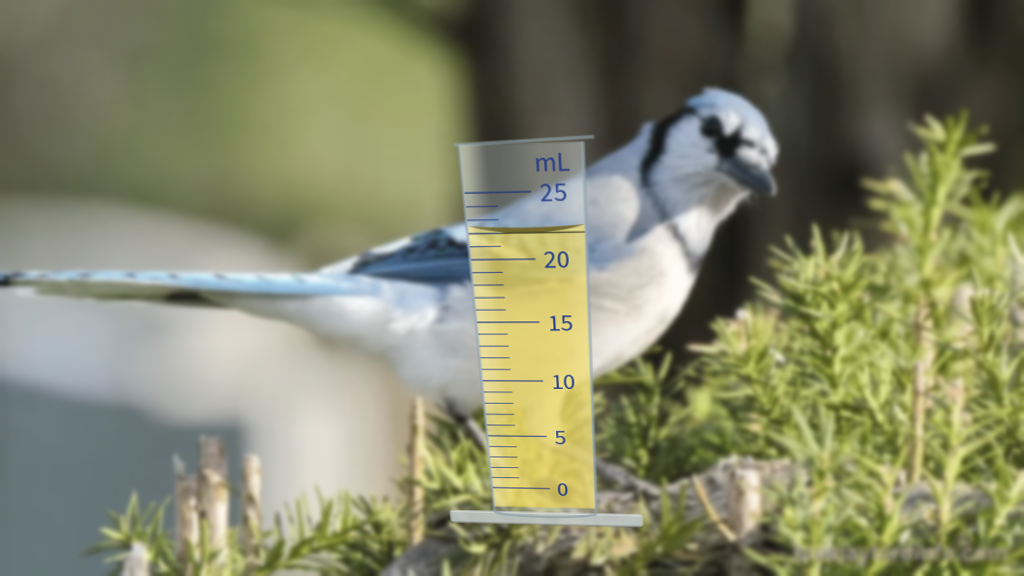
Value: 22,mL
